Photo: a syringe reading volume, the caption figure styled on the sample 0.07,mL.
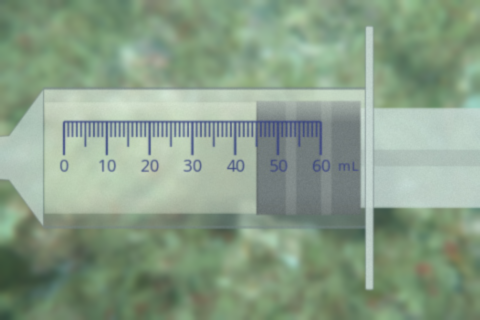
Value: 45,mL
